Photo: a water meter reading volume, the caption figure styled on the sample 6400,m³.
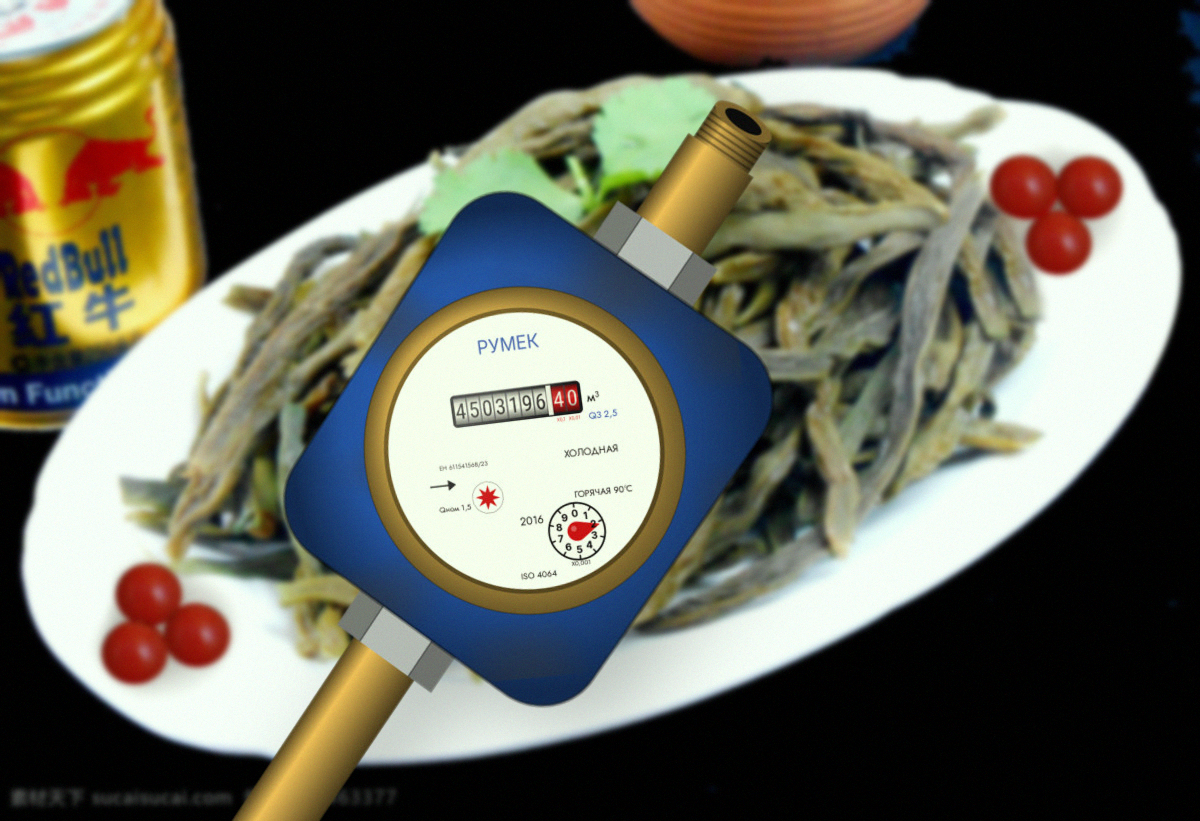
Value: 4503196.402,m³
